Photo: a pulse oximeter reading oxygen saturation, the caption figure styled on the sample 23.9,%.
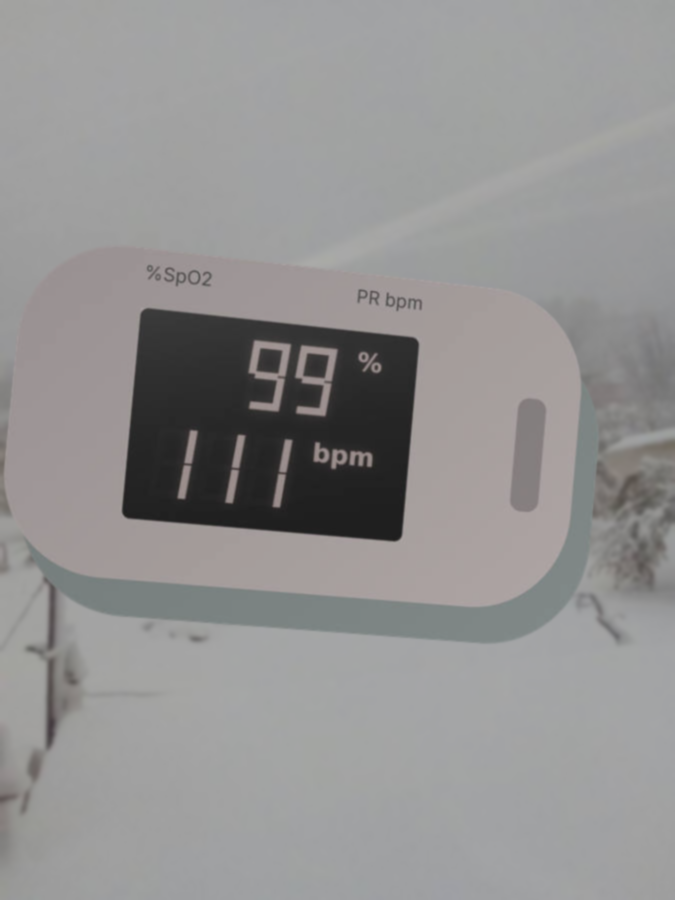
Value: 99,%
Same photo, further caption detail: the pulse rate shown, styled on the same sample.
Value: 111,bpm
